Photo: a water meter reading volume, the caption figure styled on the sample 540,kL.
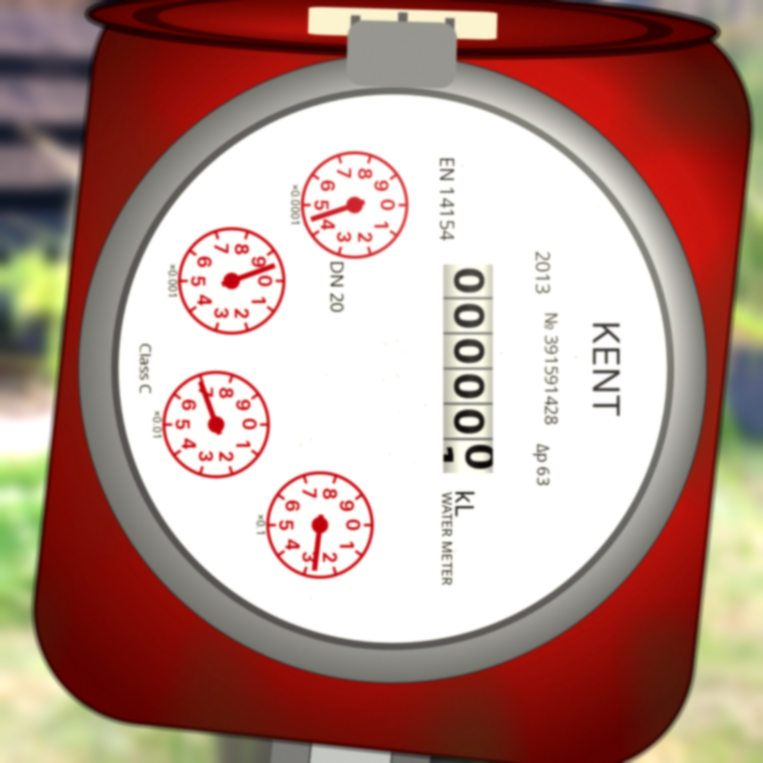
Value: 0.2694,kL
